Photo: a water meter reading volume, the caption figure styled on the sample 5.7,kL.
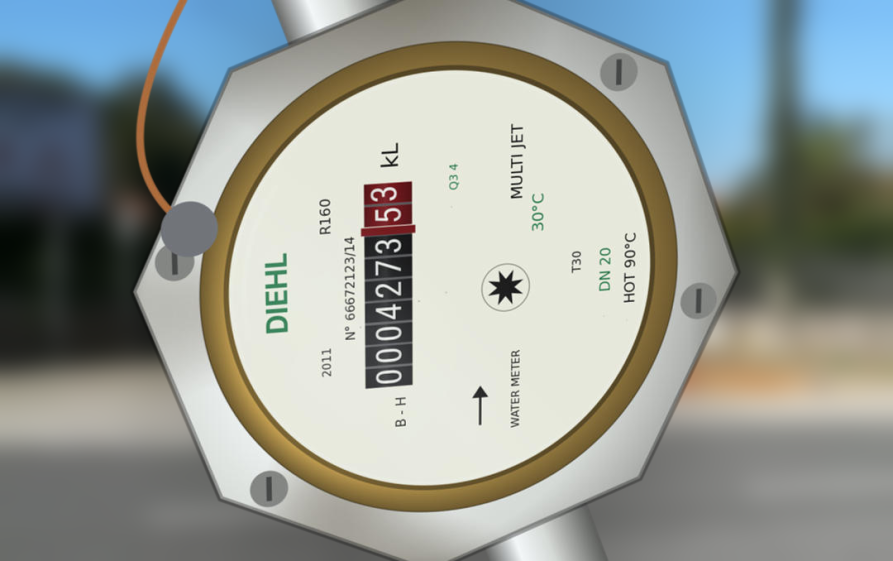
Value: 4273.53,kL
